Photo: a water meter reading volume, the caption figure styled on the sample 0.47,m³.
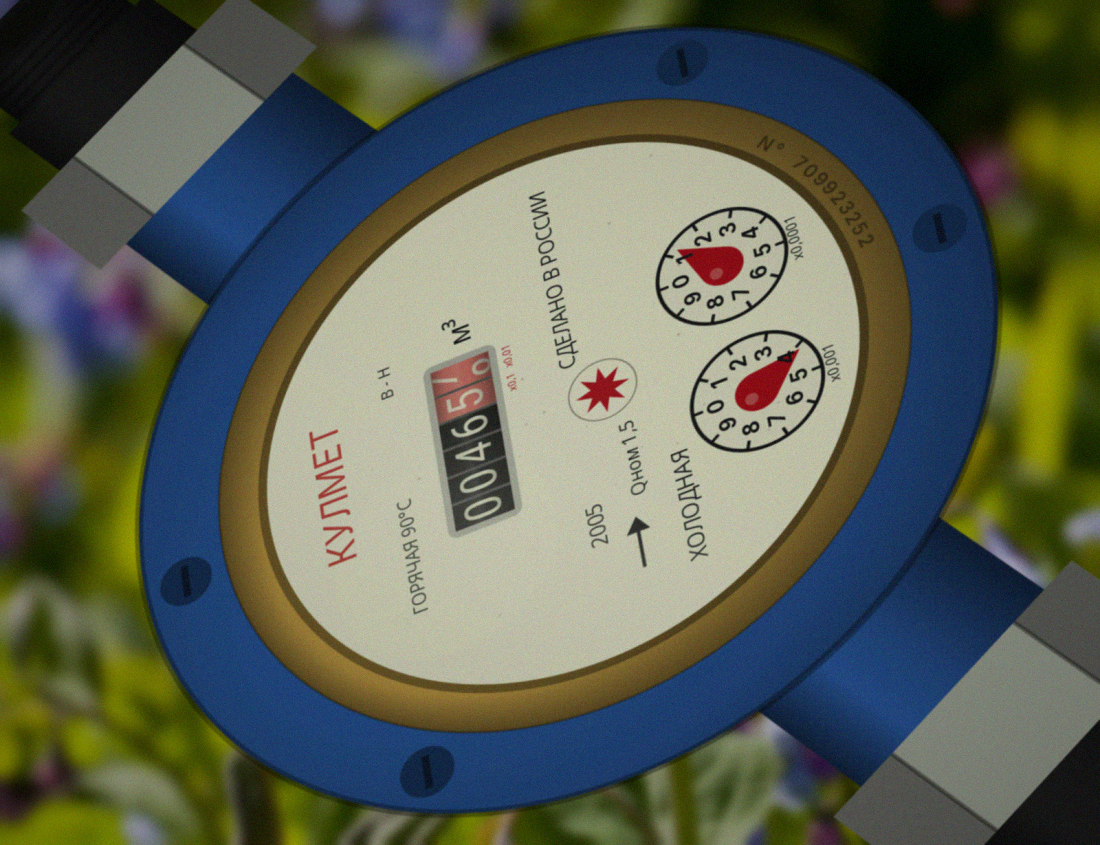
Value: 46.5741,m³
